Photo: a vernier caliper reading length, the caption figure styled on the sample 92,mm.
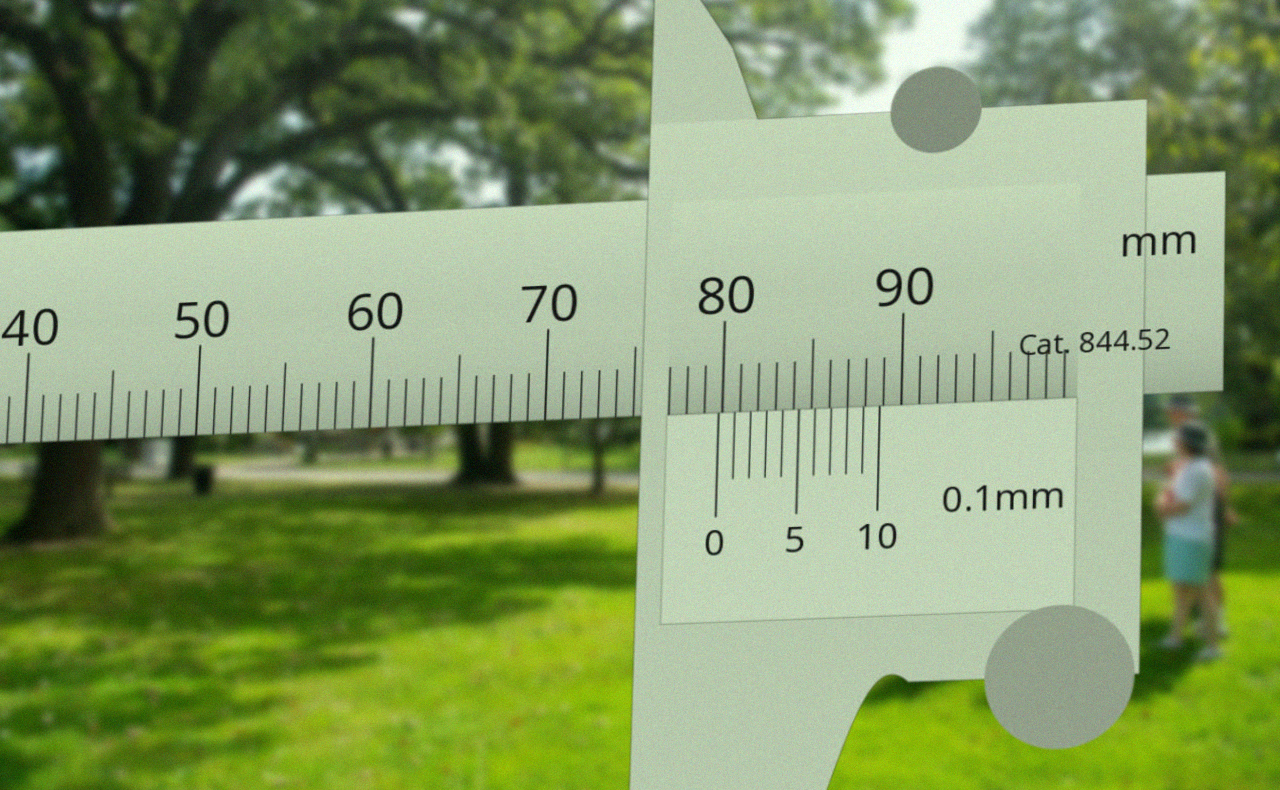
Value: 79.8,mm
